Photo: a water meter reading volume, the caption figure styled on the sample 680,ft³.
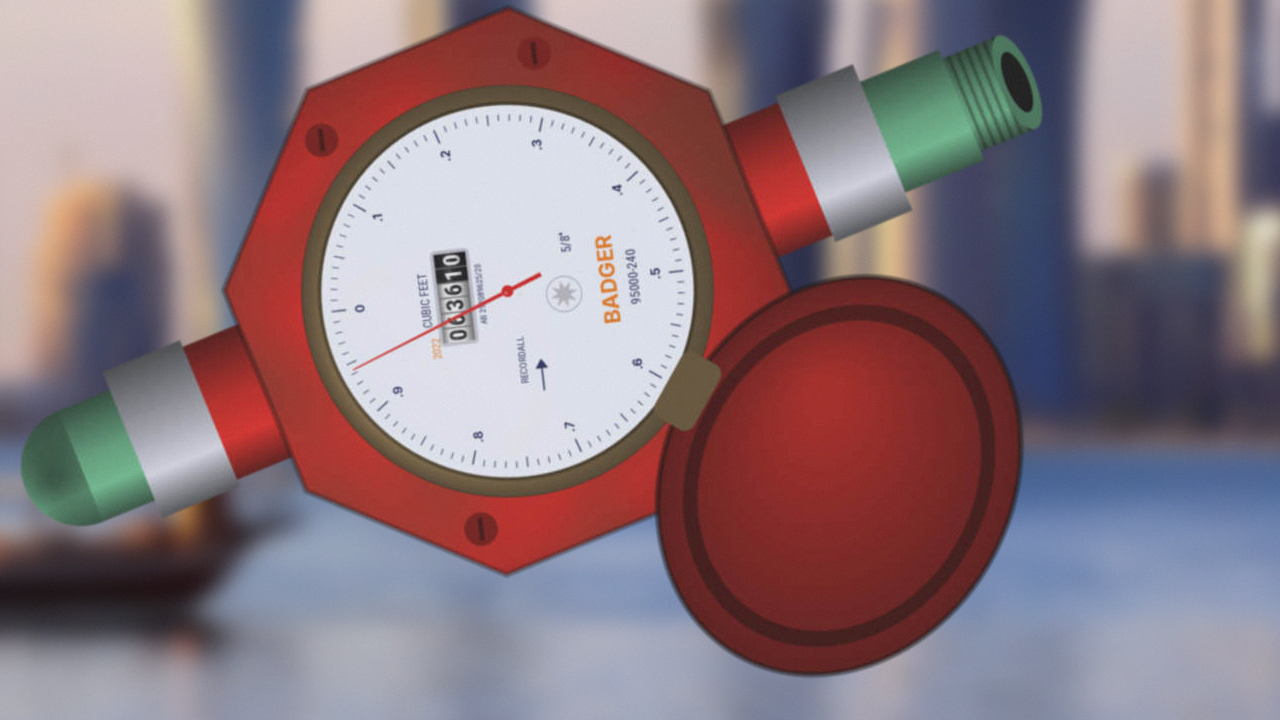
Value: 63609.94,ft³
